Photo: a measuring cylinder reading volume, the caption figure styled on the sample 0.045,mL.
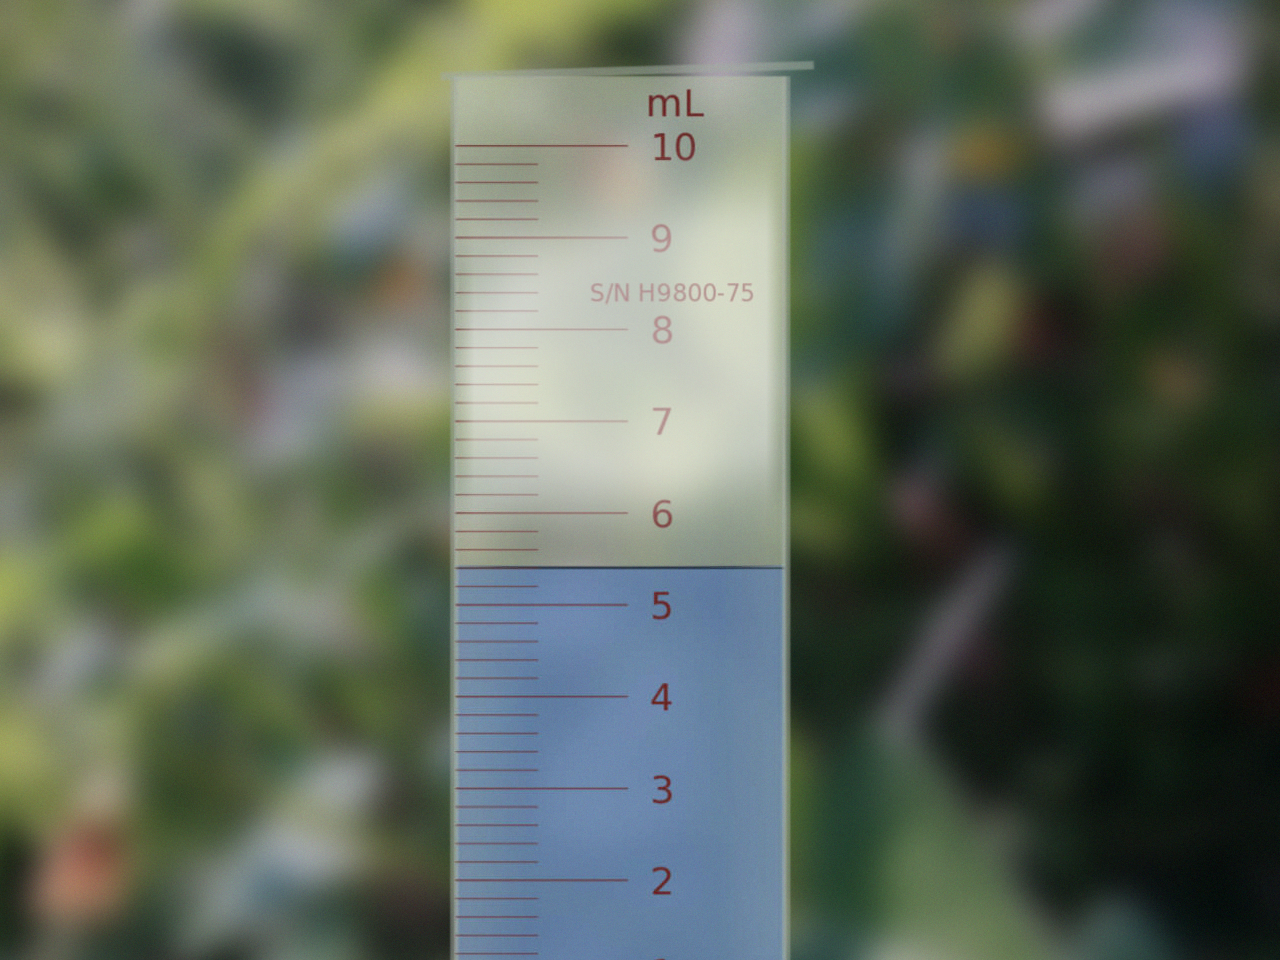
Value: 5.4,mL
